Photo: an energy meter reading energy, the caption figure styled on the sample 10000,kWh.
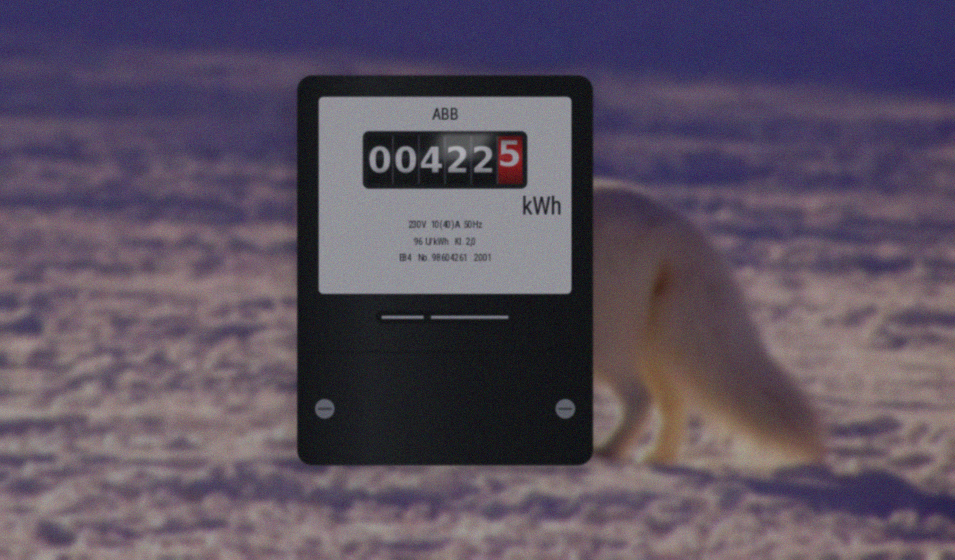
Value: 422.5,kWh
